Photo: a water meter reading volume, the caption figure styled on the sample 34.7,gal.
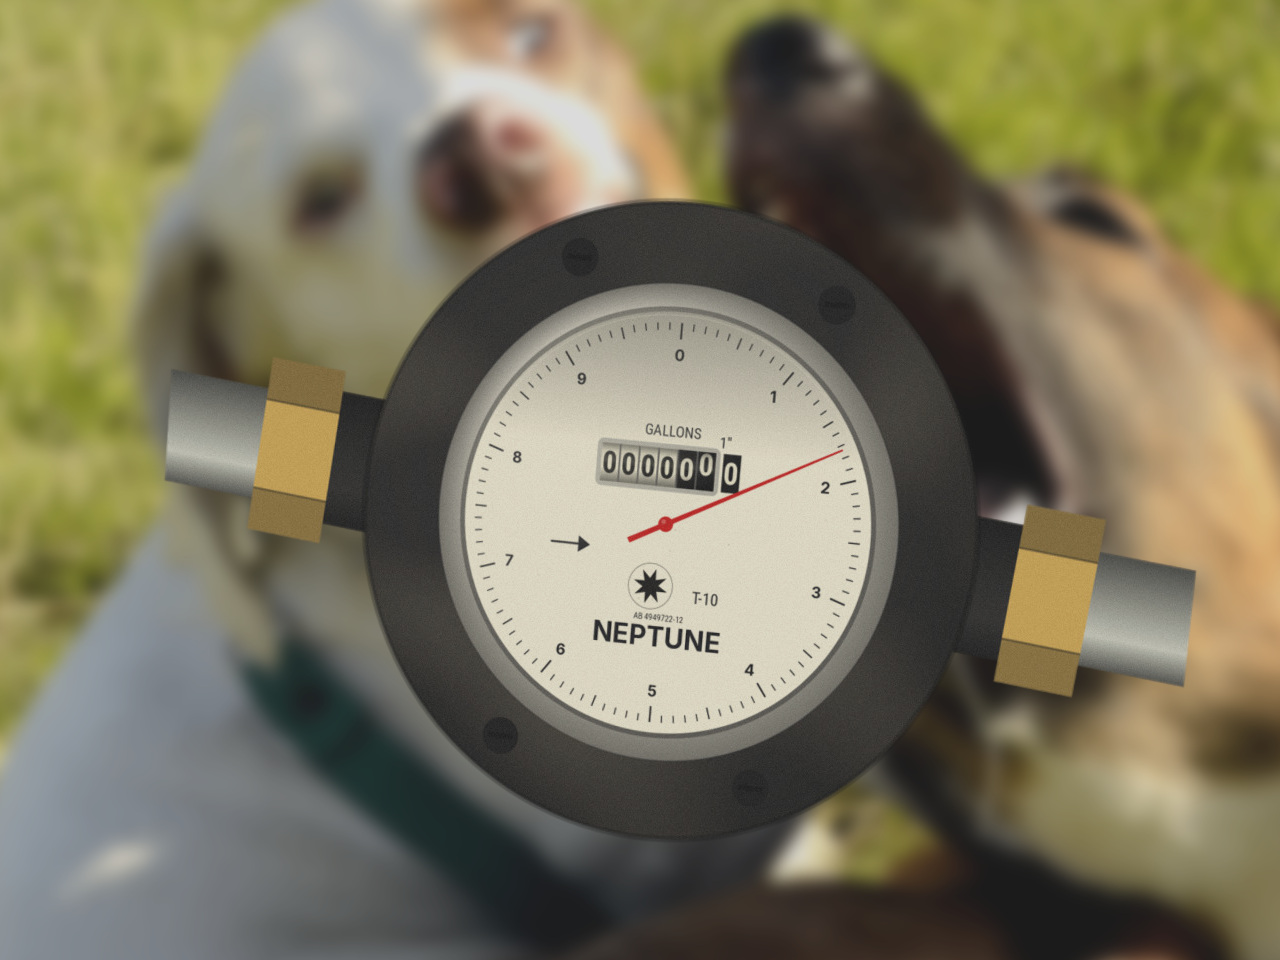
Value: 1.7,gal
